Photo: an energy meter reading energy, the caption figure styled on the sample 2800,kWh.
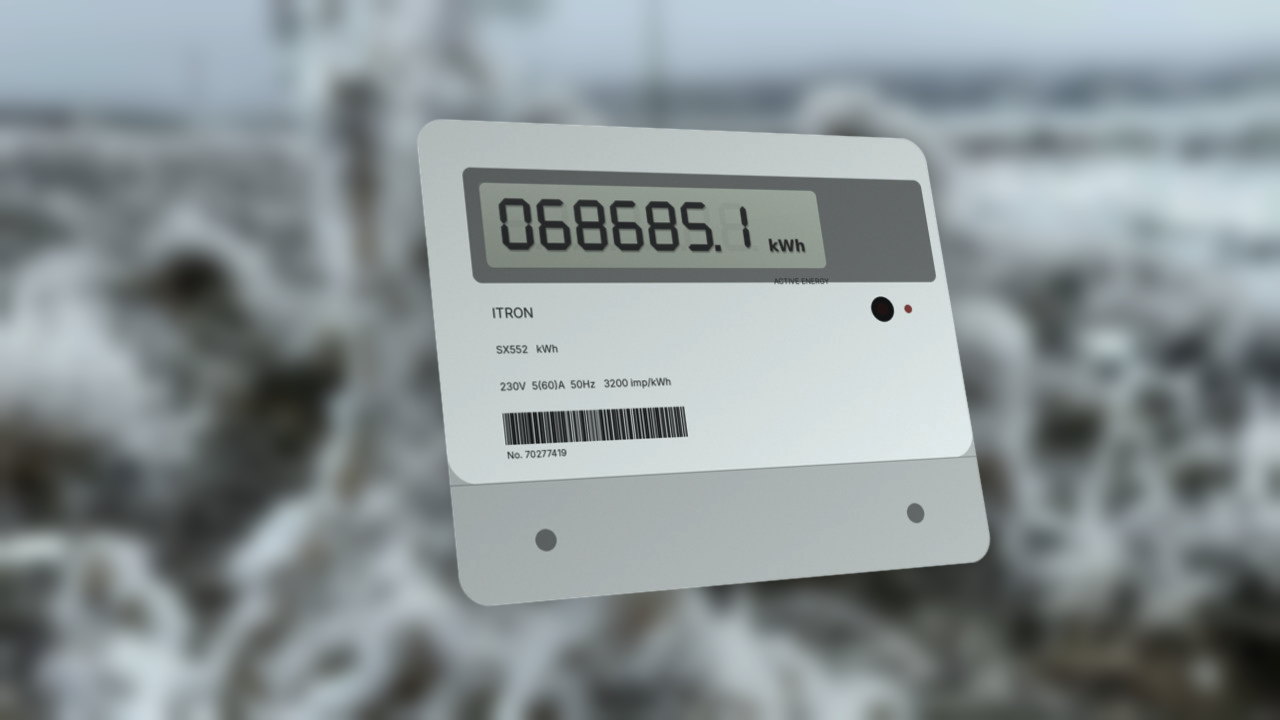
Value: 68685.1,kWh
